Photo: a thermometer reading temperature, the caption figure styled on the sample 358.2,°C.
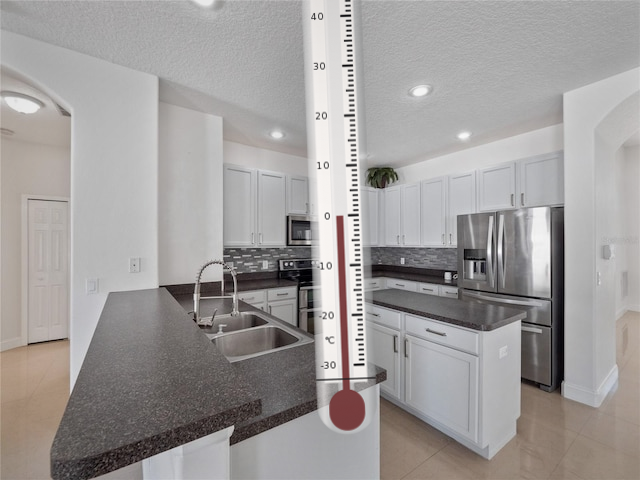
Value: 0,°C
